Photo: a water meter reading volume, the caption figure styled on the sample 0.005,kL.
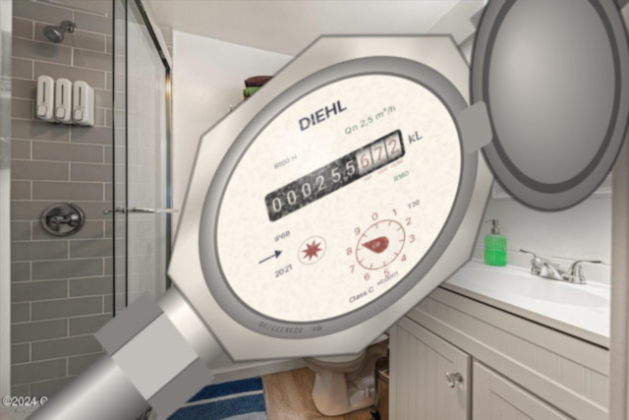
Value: 255.6728,kL
